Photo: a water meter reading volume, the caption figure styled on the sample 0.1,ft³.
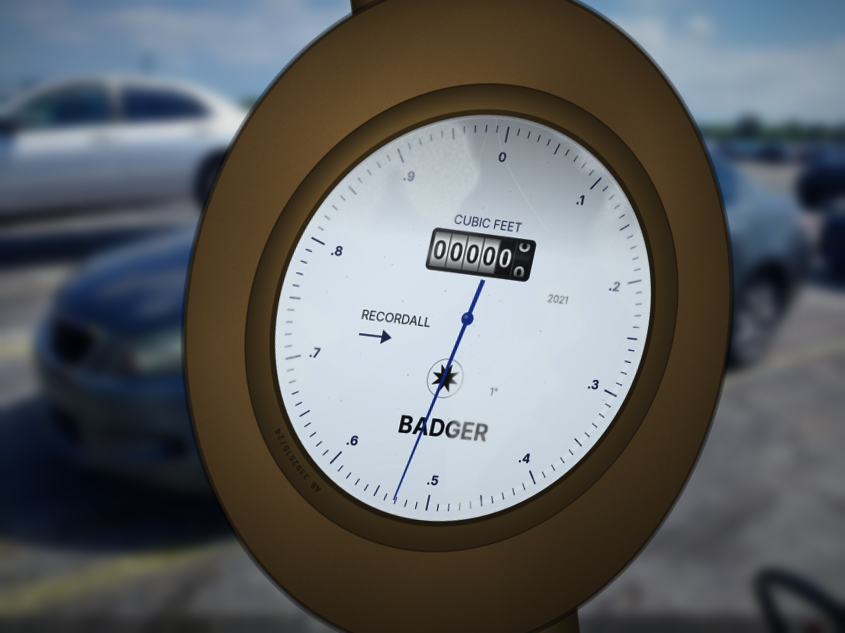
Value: 8.53,ft³
